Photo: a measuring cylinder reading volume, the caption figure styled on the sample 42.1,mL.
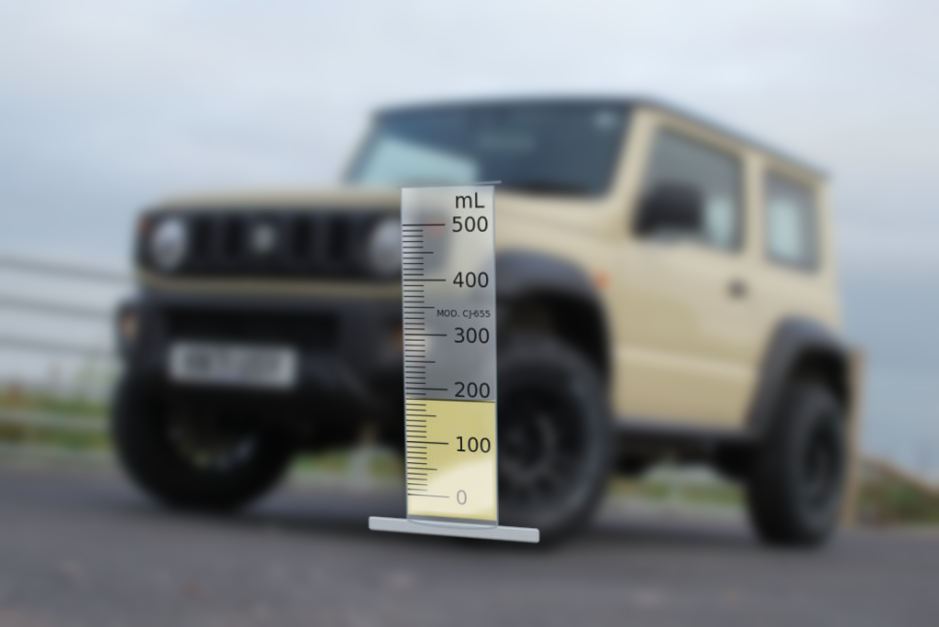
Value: 180,mL
